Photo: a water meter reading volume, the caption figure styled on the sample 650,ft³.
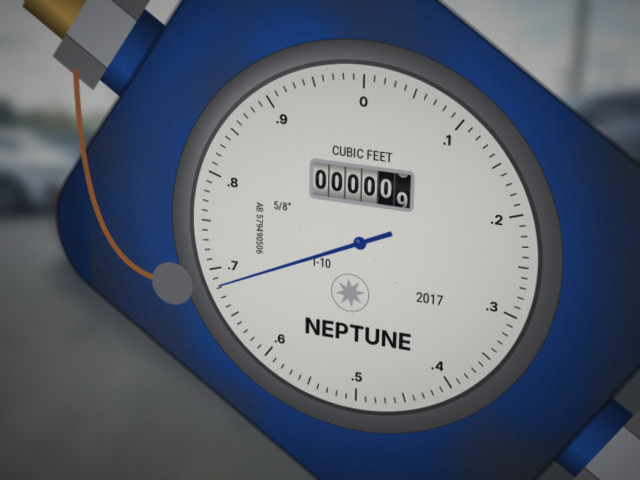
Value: 8.68,ft³
